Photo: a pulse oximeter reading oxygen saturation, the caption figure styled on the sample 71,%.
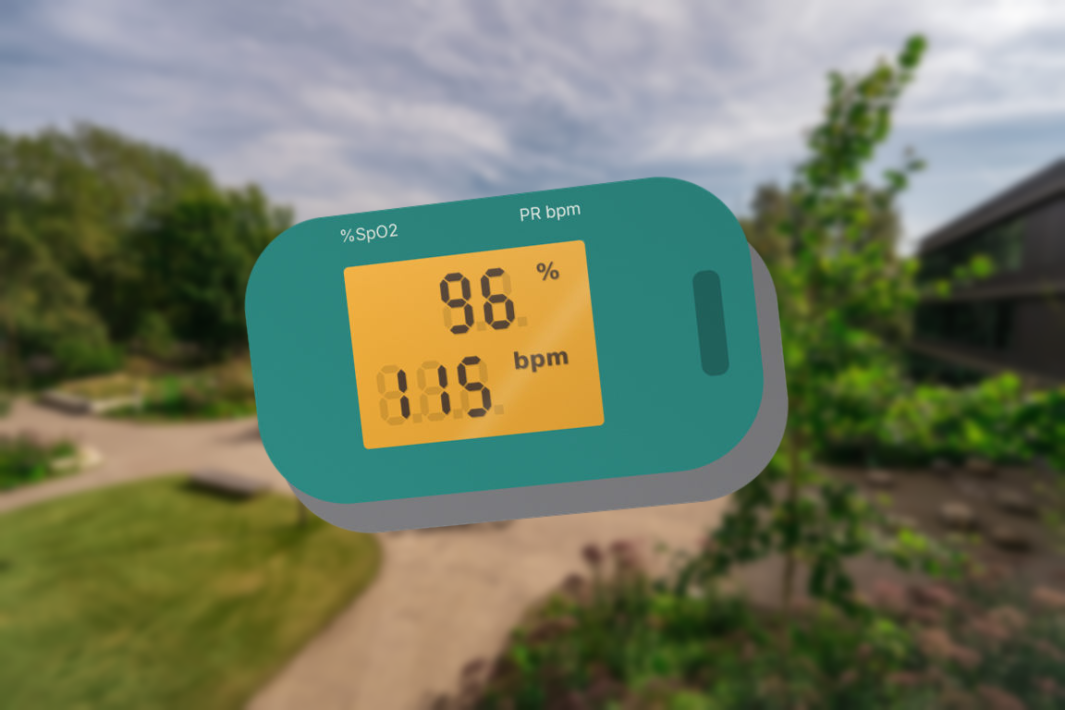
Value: 96,%
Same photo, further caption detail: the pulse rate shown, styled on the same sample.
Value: 115,bpm
